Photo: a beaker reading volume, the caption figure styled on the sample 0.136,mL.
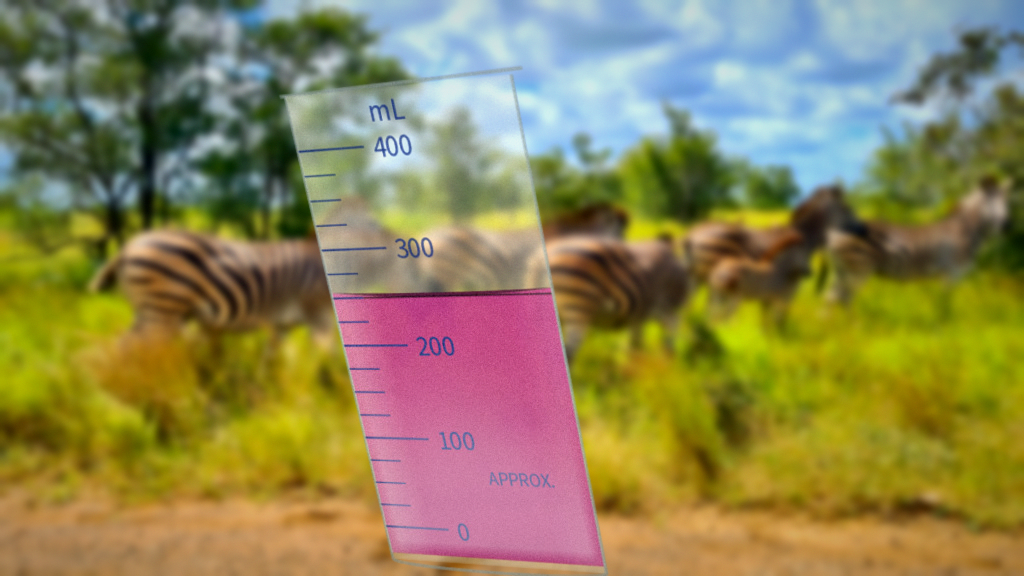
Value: 250,mL
